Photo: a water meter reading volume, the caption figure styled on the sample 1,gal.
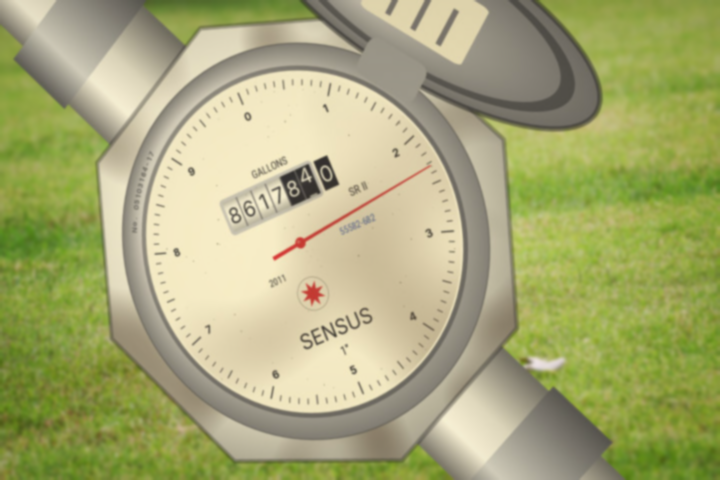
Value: 8617842.3,gal
